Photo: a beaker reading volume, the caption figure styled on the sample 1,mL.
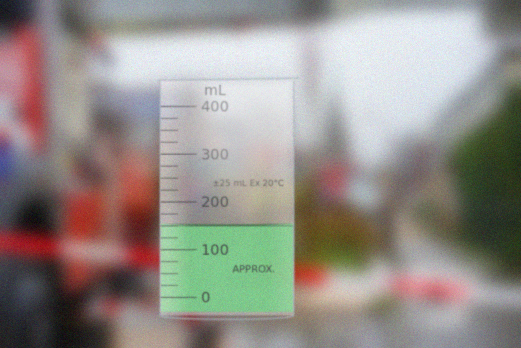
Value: 150,mL
